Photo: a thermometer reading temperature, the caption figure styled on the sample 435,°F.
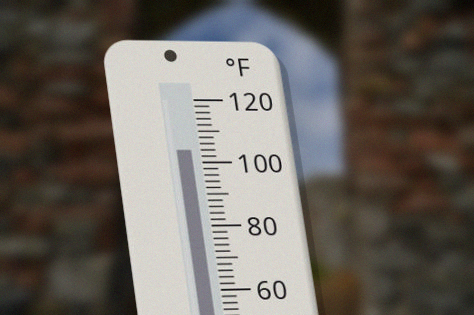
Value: 104,°F
